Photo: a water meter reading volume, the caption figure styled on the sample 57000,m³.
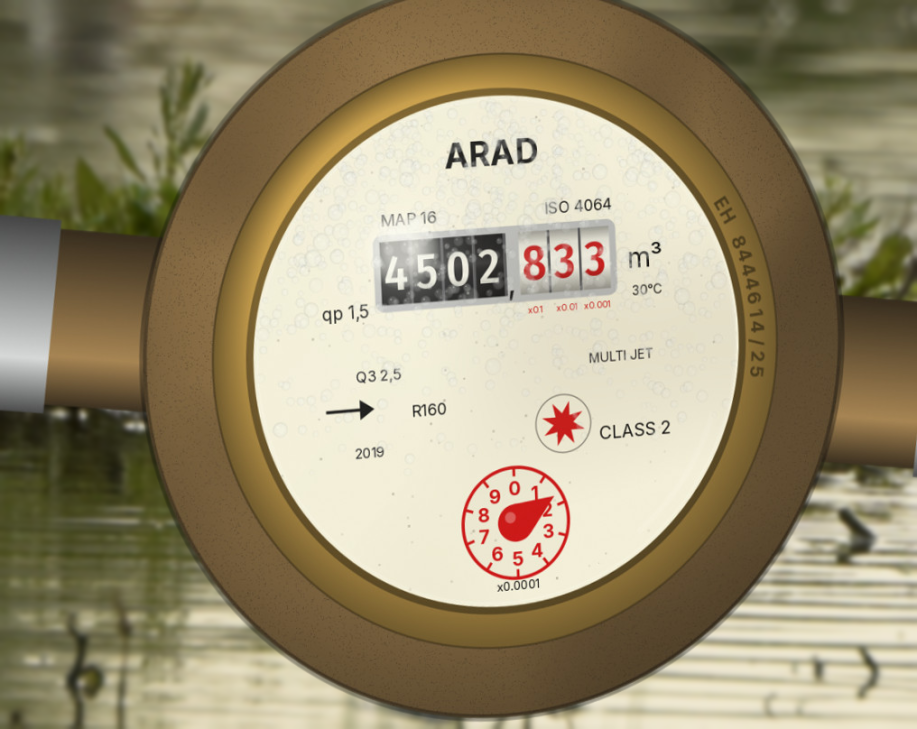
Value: 4502.8331,m³
